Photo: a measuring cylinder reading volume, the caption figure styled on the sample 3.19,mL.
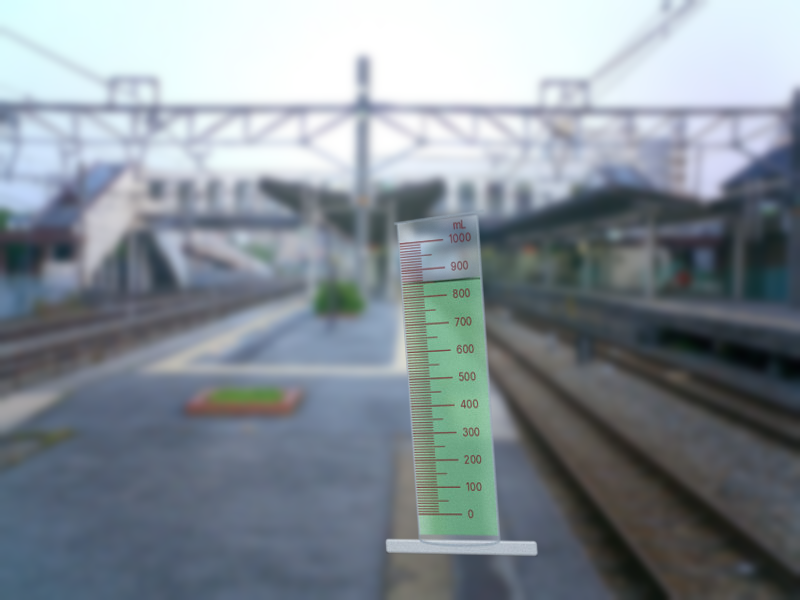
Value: 850,mL
